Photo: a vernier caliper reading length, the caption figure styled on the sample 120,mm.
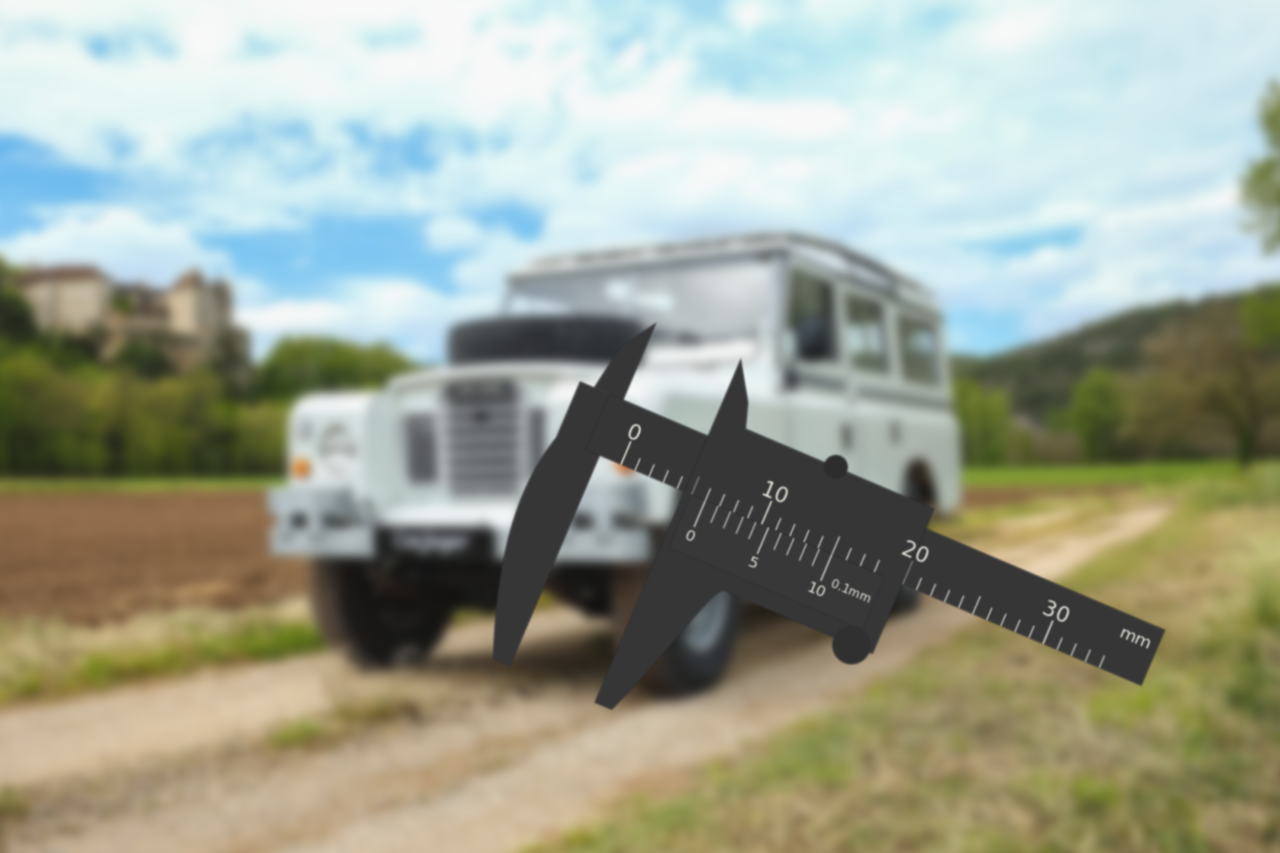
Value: 6.0,mm
